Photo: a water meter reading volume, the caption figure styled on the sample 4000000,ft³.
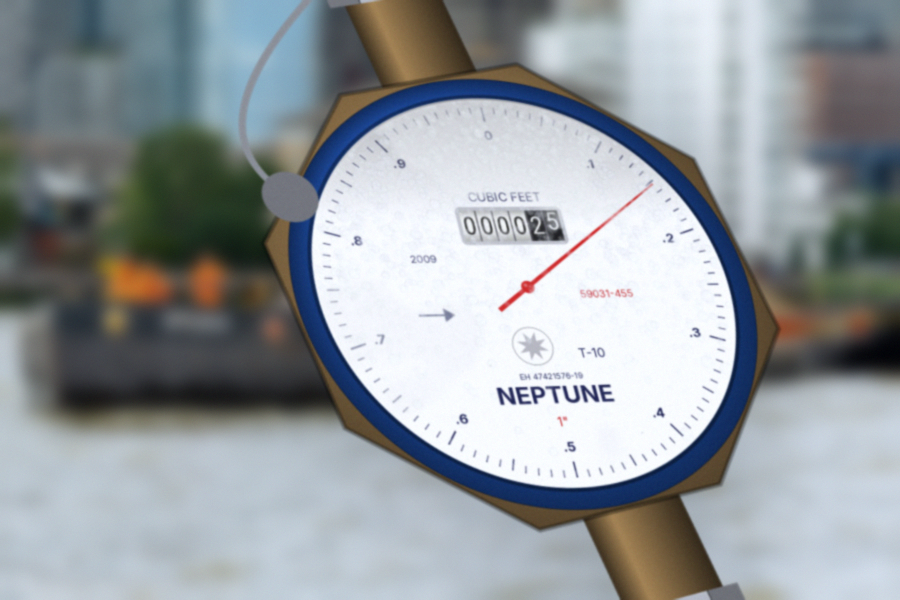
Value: 25.15,ft³
